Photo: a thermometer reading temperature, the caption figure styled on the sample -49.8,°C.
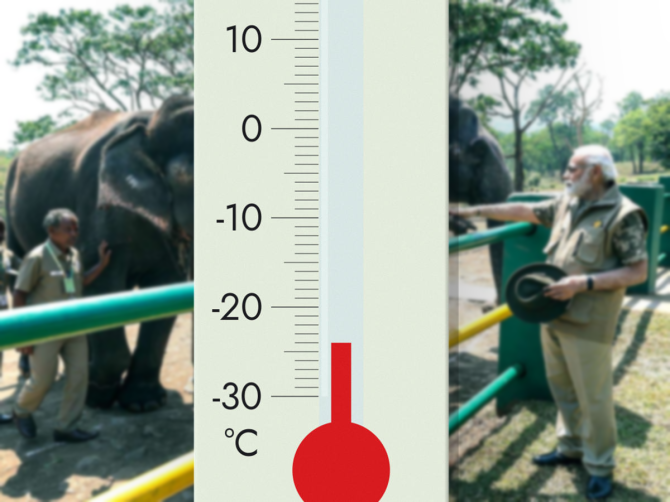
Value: -24,°C
